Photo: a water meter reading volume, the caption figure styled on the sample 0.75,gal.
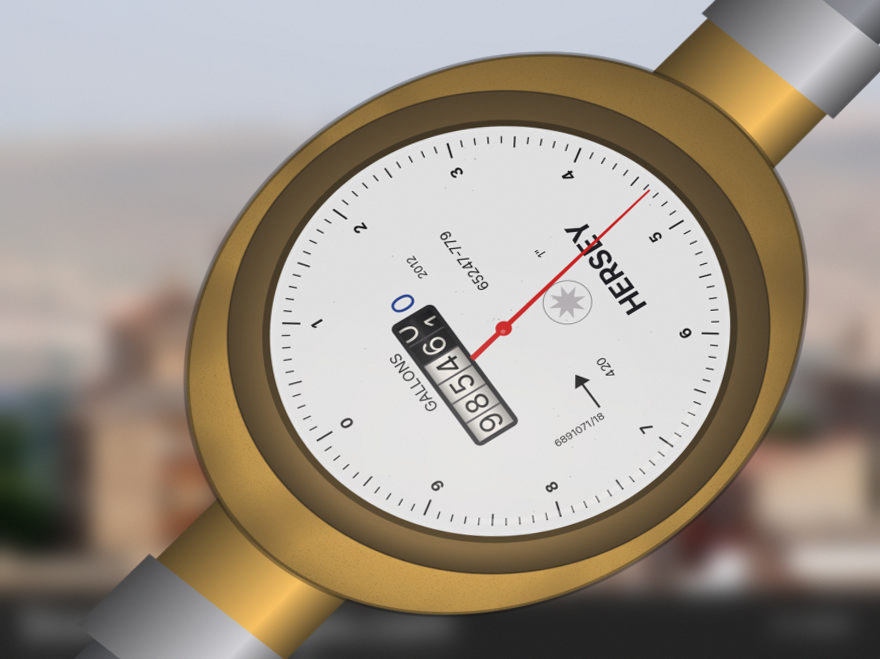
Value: 9854604.6,gal
